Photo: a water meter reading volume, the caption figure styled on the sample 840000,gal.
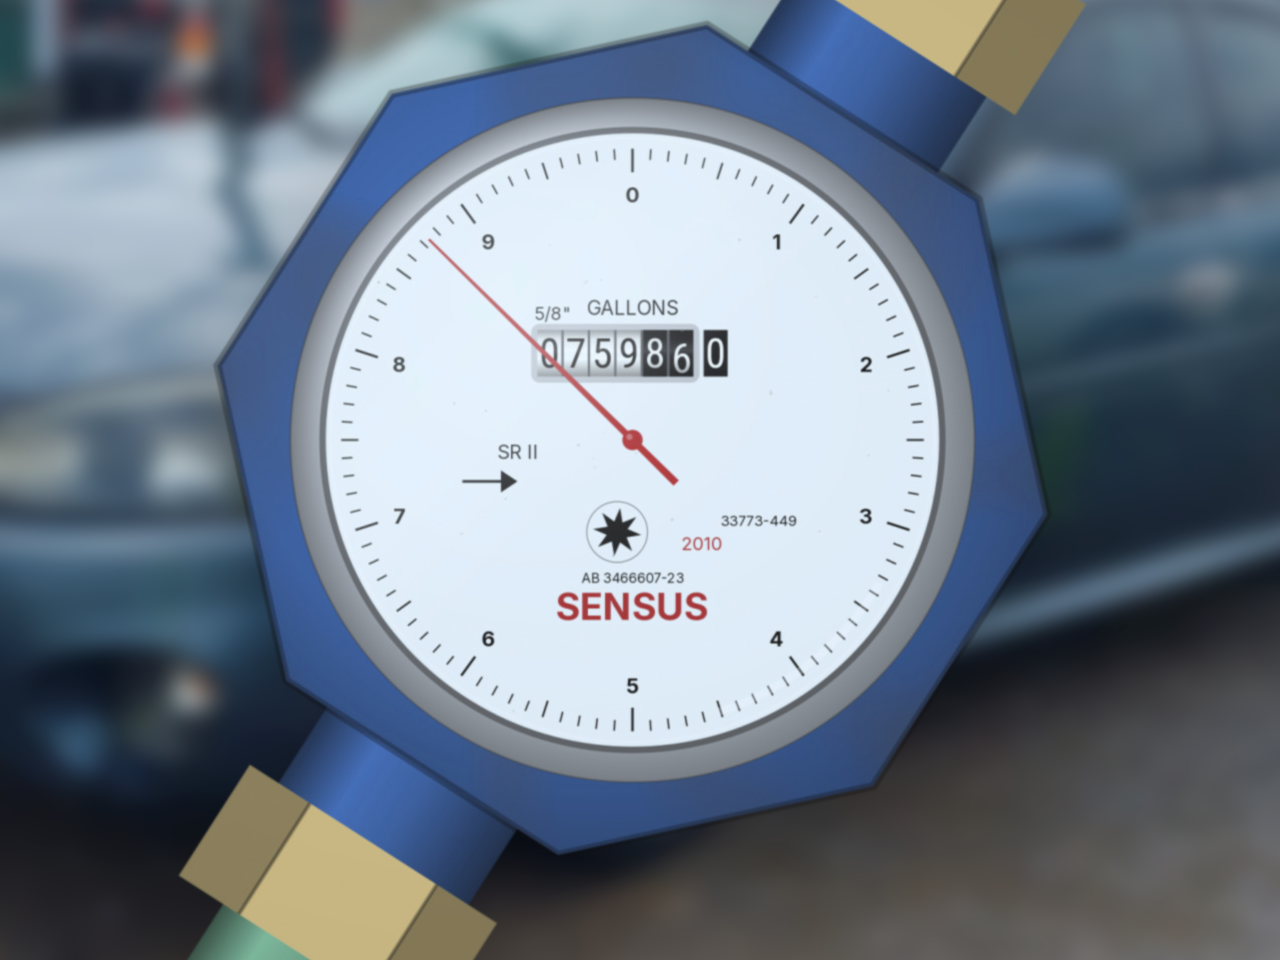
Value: 759858.7,gal
